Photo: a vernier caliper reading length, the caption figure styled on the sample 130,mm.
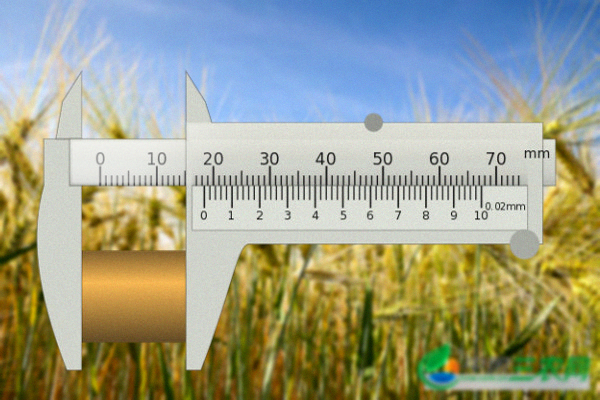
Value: 18.4,mm
